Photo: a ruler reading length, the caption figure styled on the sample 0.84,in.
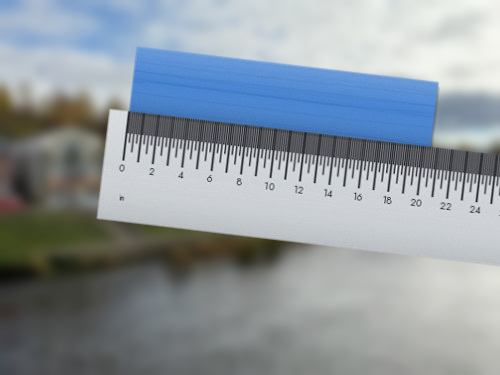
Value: 20.5,in
